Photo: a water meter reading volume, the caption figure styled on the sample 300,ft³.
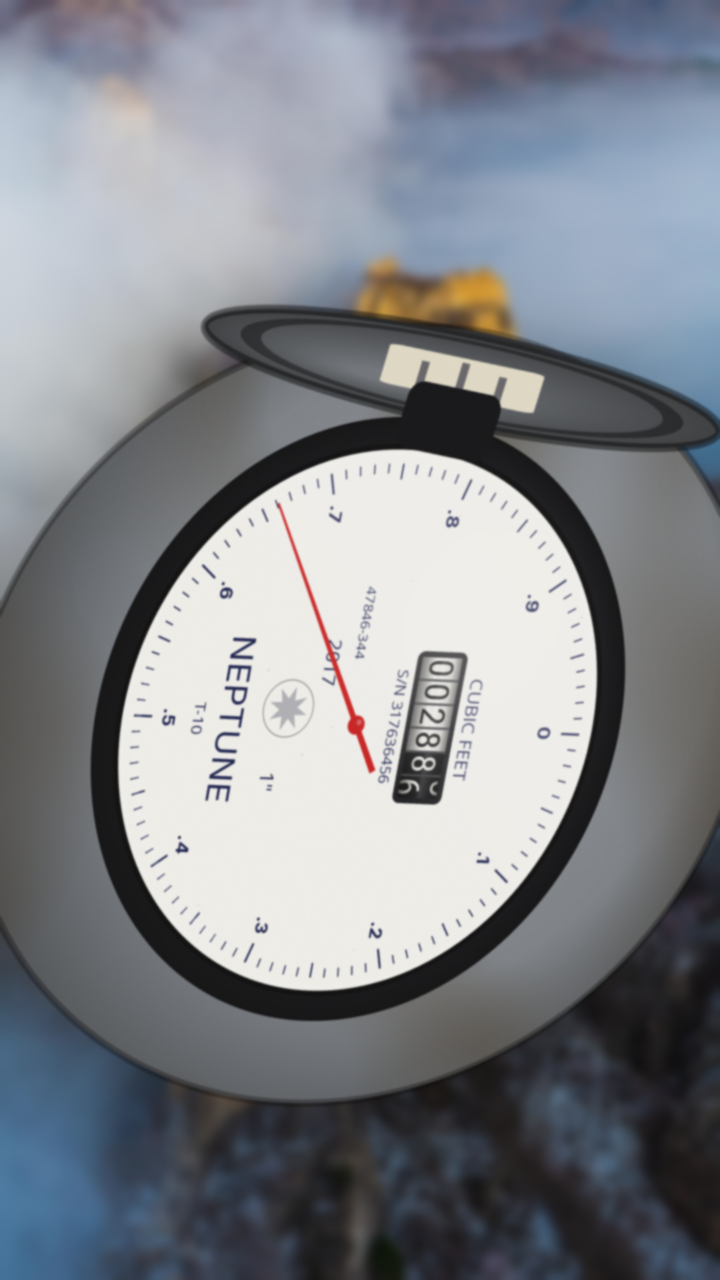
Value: 2885.66,ft³
